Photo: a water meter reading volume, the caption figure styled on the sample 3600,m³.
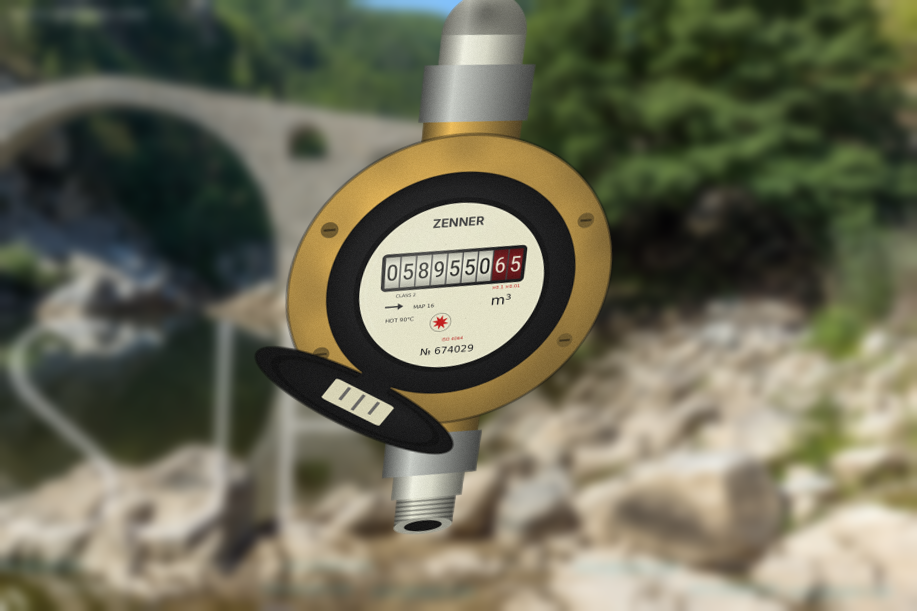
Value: 589550.65,m³
